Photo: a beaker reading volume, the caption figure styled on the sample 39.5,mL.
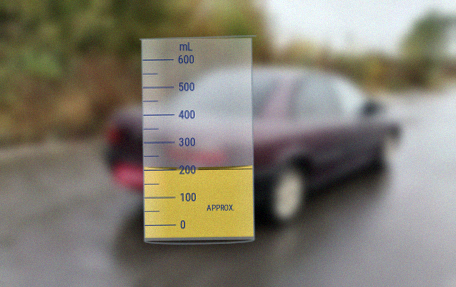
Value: 200,mL
